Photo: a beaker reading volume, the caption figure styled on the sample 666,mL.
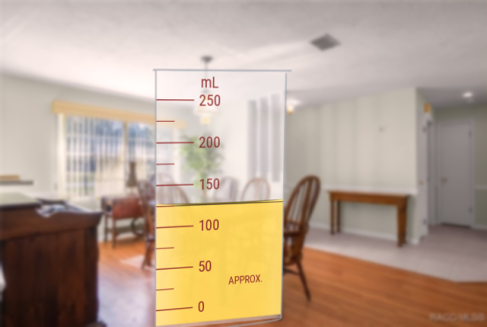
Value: 125,mL
